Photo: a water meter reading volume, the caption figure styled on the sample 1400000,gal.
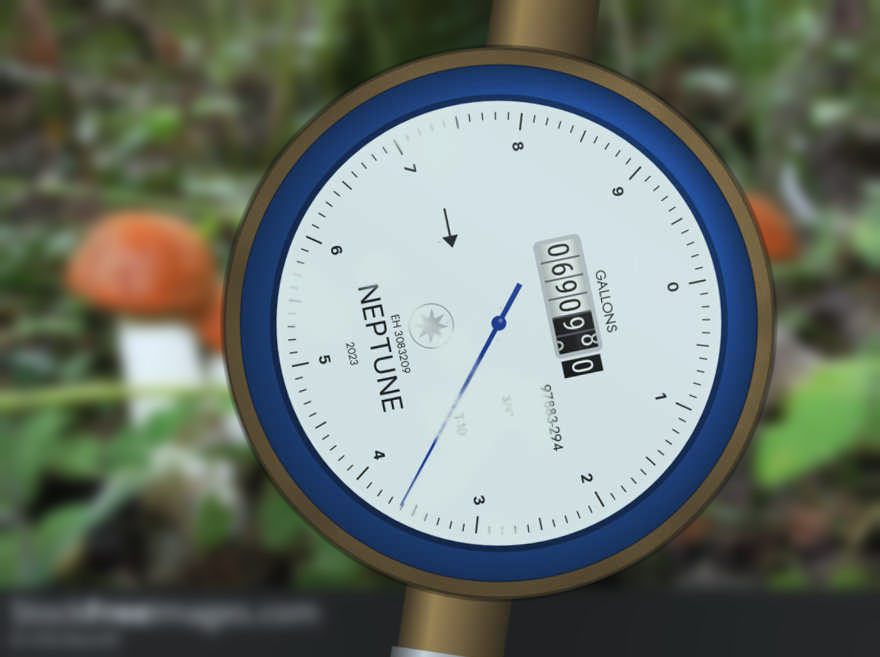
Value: 690983.6,gal
